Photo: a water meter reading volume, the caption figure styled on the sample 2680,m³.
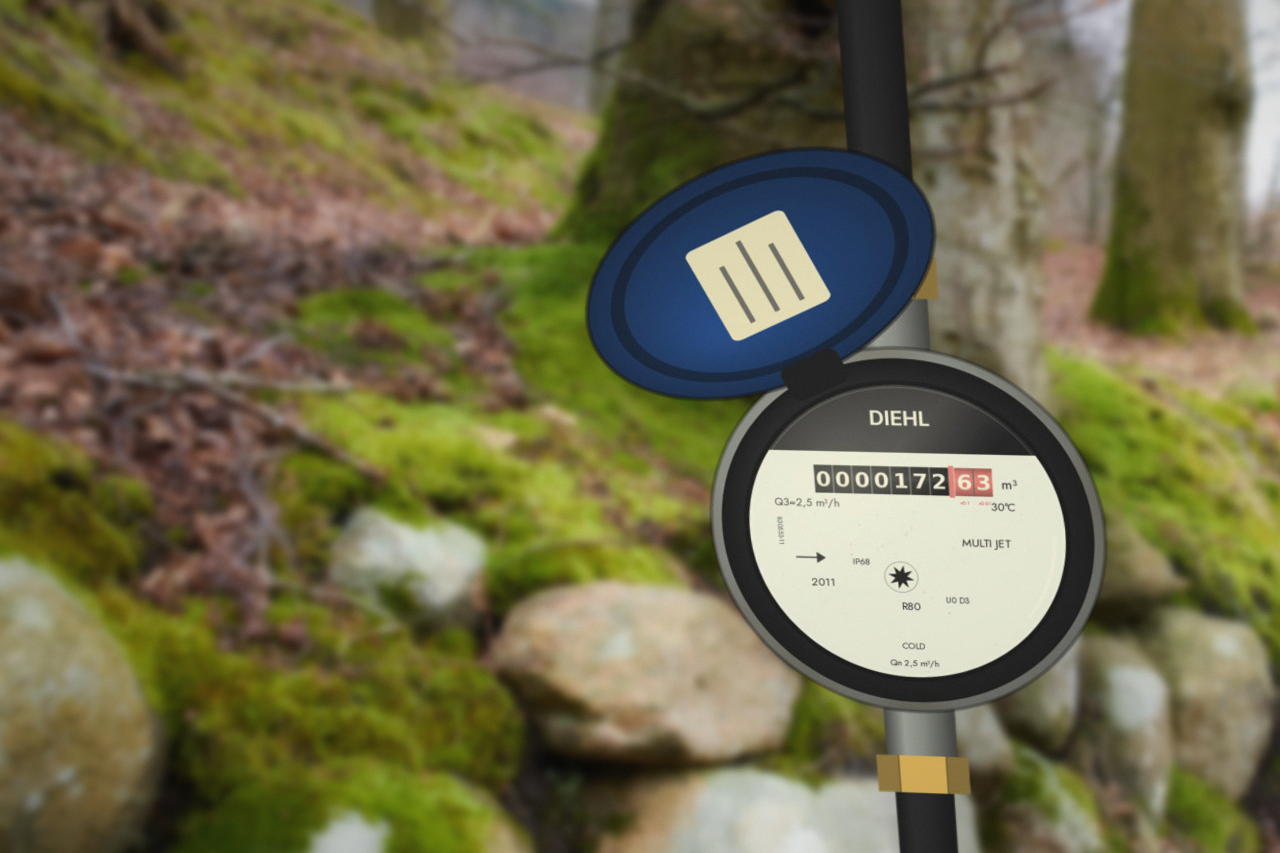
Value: 172.63,m³
